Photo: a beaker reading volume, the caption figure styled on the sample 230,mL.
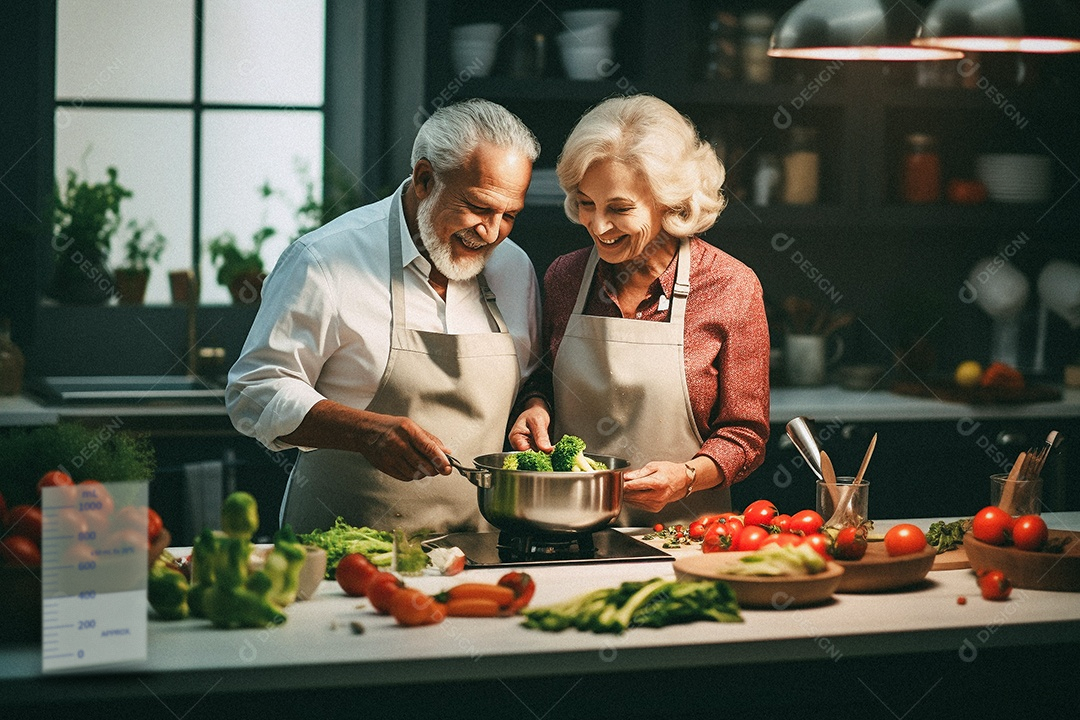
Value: 400,mL
